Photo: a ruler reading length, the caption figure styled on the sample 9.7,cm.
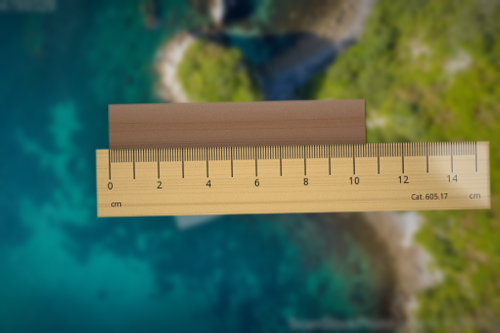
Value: 10.5,cm
